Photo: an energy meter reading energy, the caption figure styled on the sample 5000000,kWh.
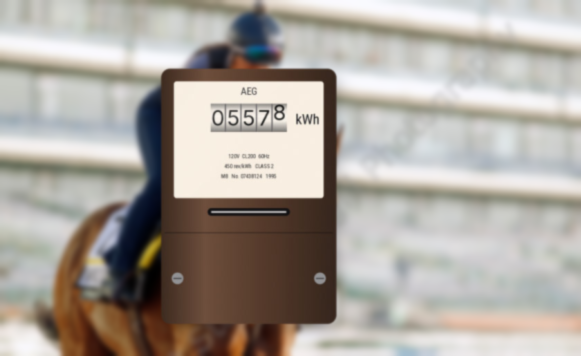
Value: 5578,kWh
